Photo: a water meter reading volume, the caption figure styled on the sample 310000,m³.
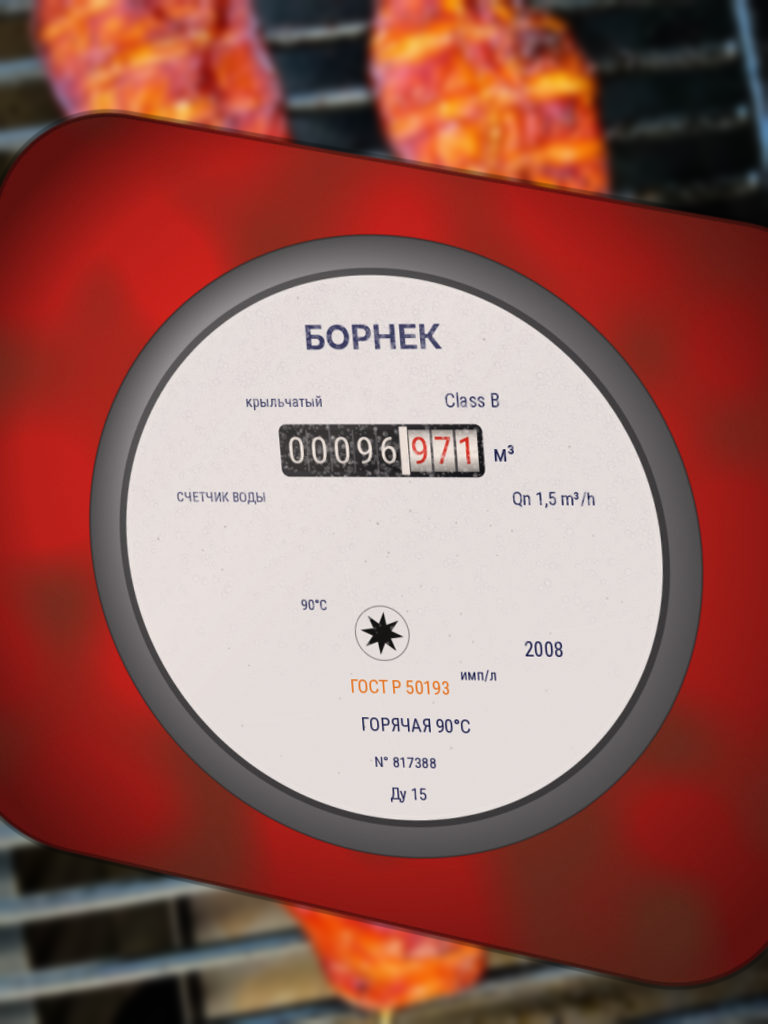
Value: 96.971,m³
